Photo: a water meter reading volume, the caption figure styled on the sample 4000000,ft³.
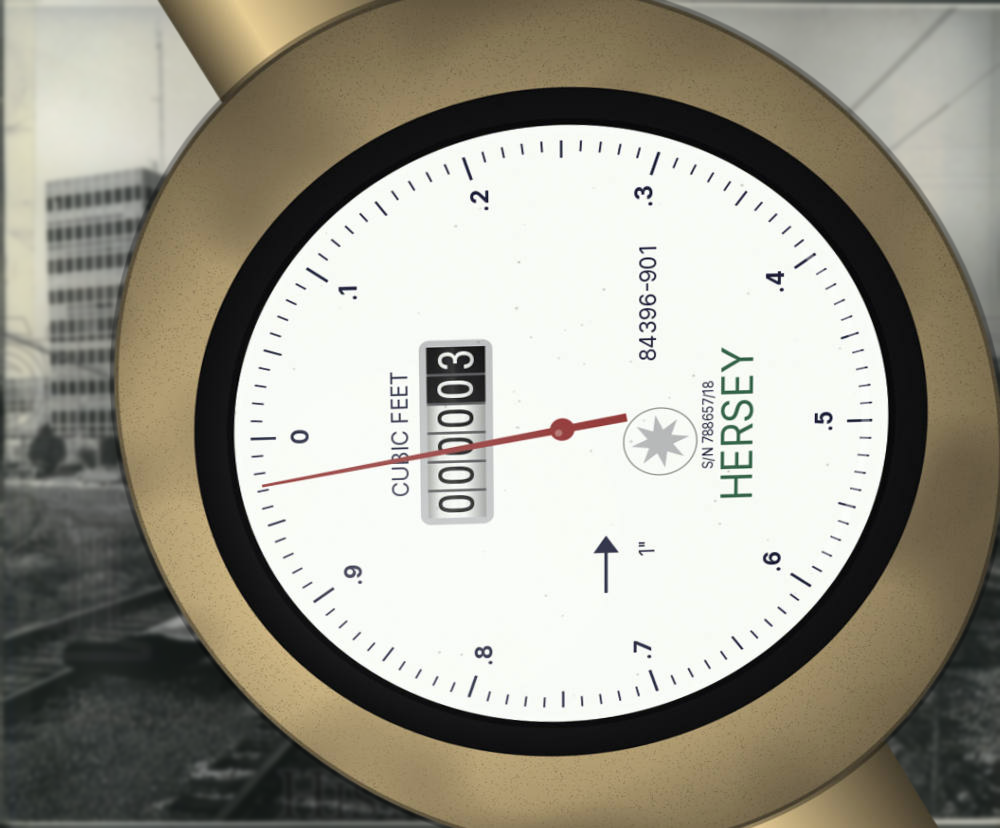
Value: 2.97,ft³
